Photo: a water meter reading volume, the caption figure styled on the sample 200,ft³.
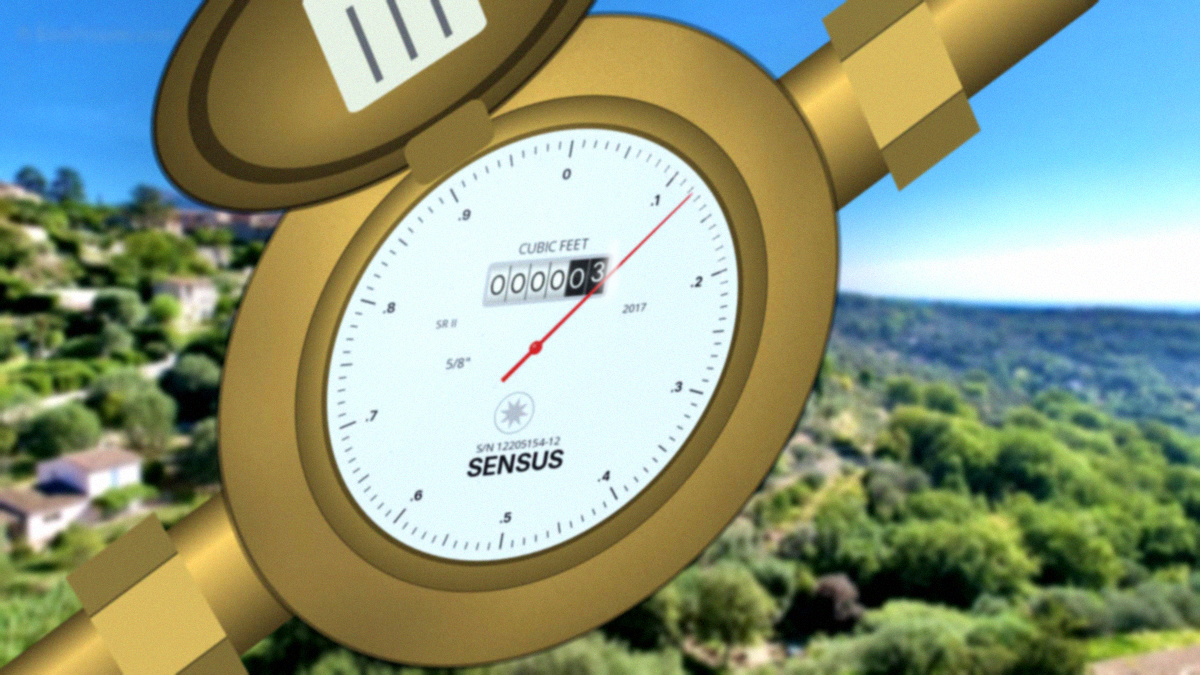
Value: 3.12,ft³
